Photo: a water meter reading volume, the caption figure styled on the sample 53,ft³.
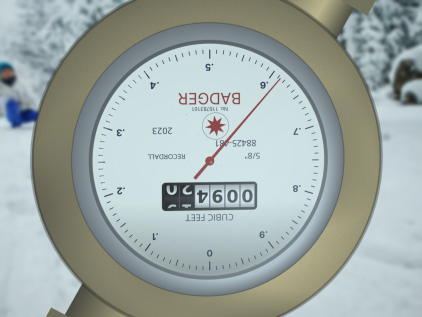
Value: 9419.61,ft³
